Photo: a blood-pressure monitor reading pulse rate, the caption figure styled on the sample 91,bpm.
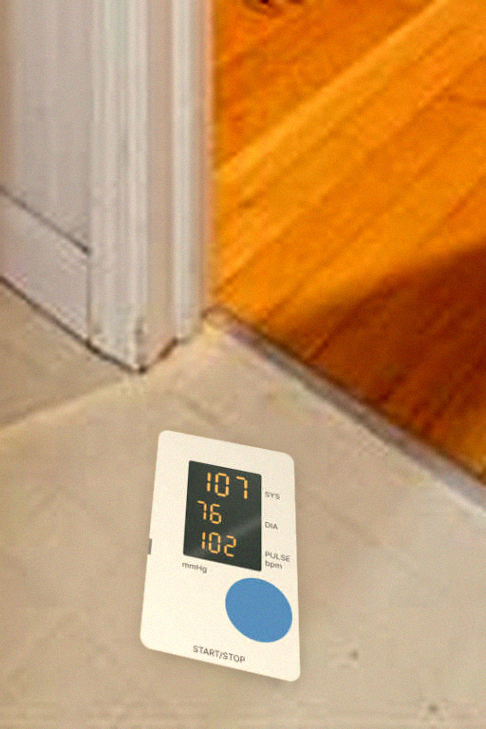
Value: 102,bpm
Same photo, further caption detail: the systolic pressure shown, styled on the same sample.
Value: 107,mmHg
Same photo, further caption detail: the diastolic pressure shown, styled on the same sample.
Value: 76,mmHg
